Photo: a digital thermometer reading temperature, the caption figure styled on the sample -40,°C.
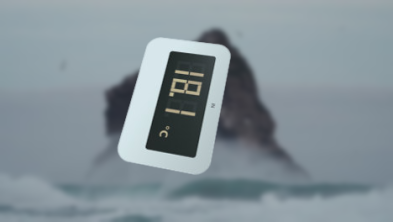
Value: 18.1,°C
